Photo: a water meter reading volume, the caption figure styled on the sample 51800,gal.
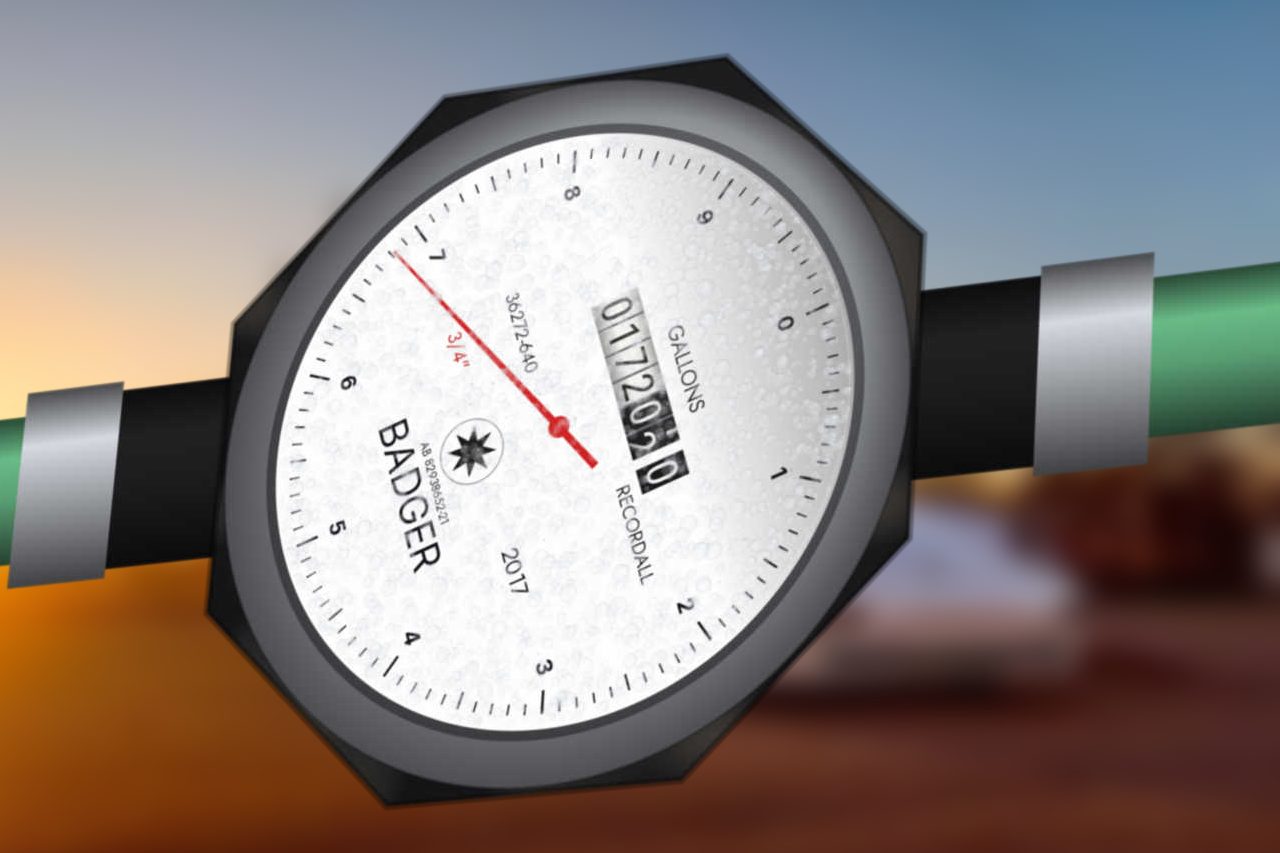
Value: 172016.8,gal
